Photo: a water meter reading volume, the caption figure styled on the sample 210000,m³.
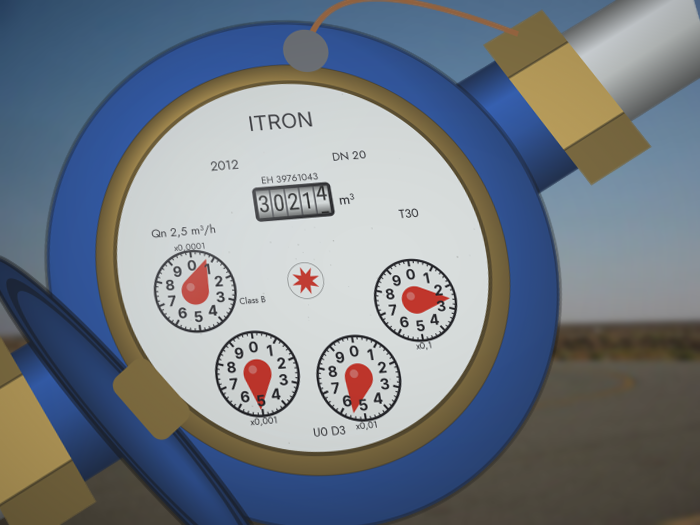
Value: 30214.2550,m³
